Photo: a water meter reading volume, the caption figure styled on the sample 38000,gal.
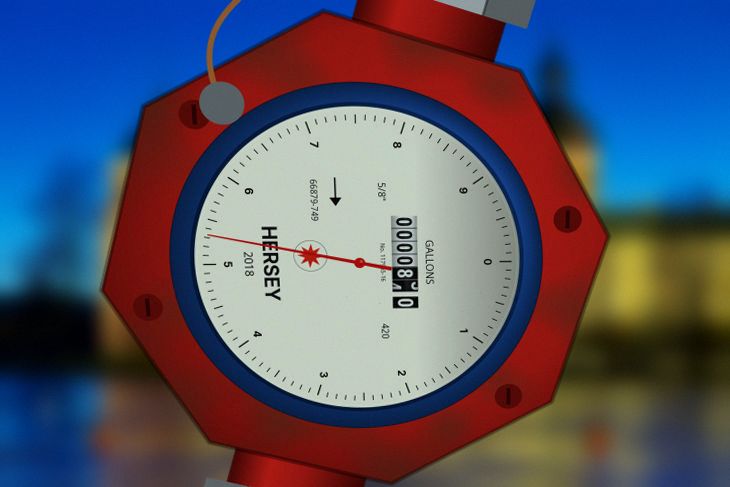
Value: 835.3,gal
